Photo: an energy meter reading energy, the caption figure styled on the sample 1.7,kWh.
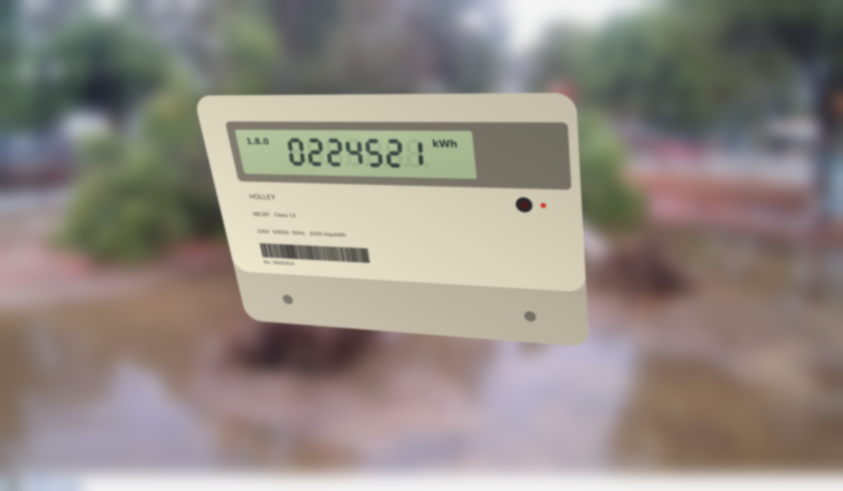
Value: 224521,kWh
